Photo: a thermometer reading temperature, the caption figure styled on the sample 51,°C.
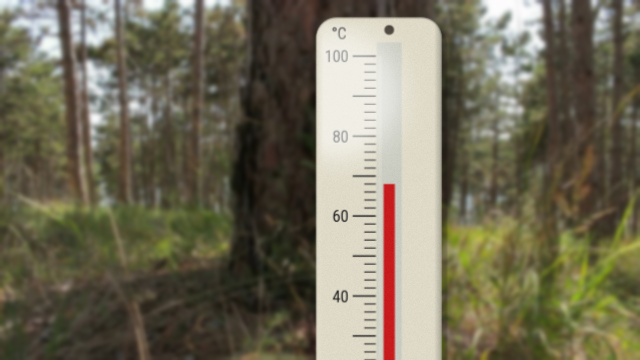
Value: 68,°C
